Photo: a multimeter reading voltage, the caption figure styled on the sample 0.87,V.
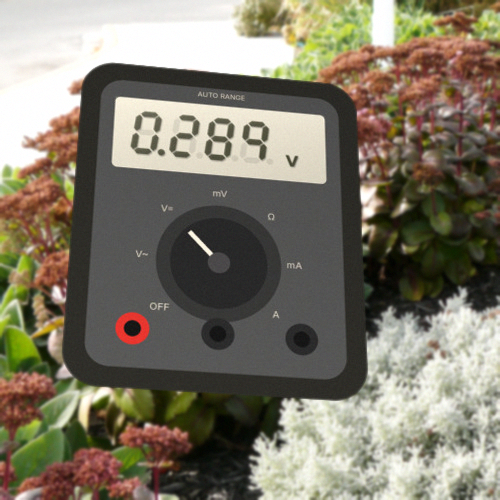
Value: 0.289,V
